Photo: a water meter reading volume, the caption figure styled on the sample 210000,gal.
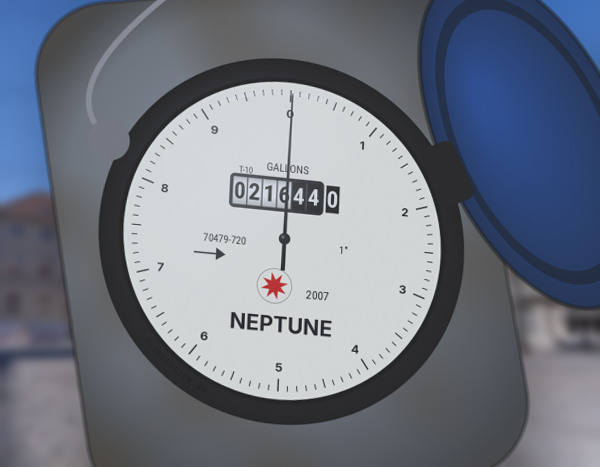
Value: 216440.0,gal
